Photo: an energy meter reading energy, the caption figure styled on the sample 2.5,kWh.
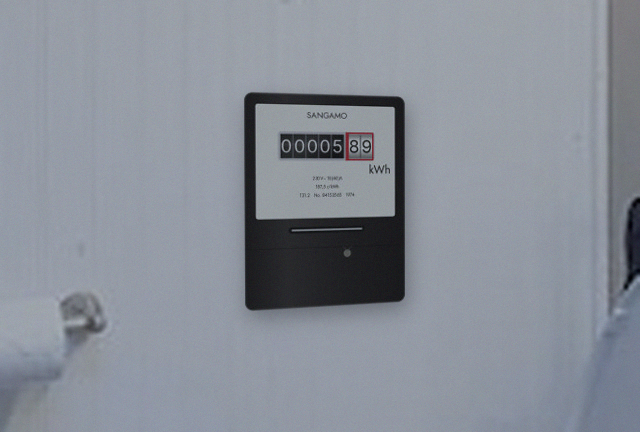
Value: 5.89,kWh
